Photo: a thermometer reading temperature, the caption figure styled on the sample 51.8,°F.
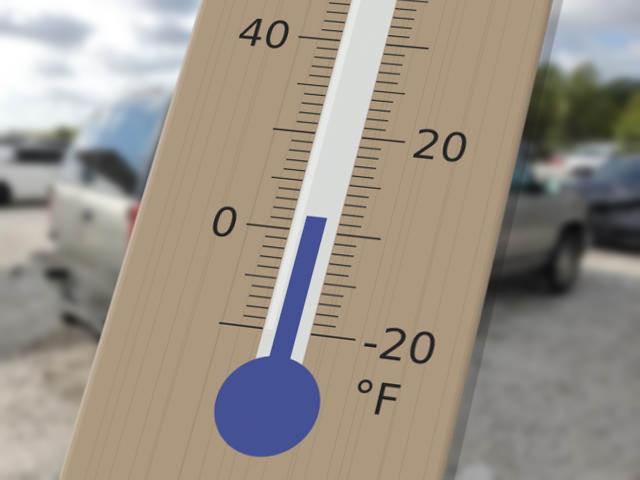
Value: 3,°F
